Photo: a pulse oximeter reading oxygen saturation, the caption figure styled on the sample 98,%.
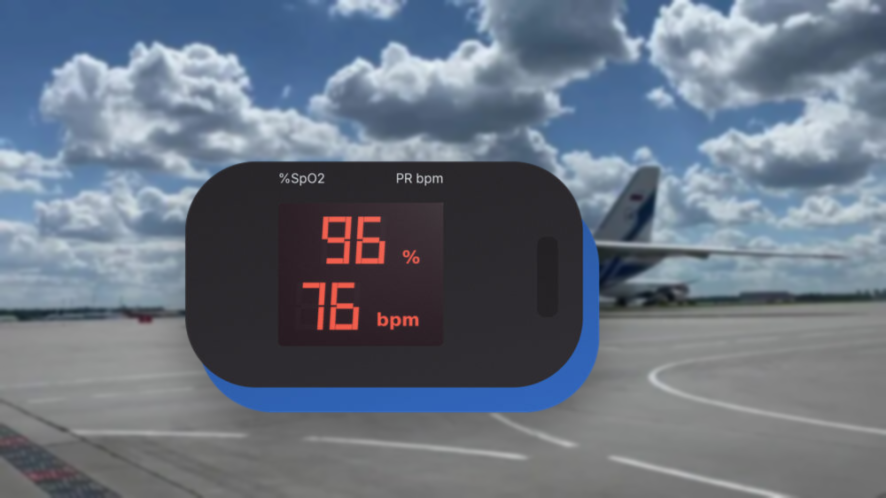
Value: 96,%
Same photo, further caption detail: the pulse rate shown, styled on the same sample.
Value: 76,bpm
